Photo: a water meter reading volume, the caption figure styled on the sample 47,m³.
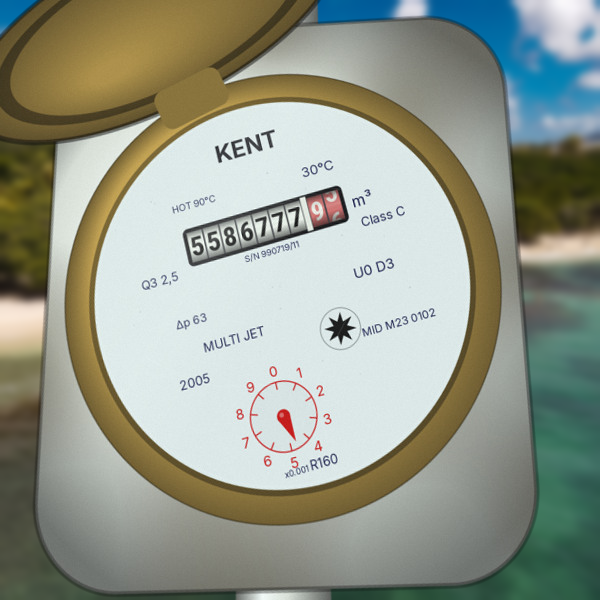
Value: 5586777.954,m³
